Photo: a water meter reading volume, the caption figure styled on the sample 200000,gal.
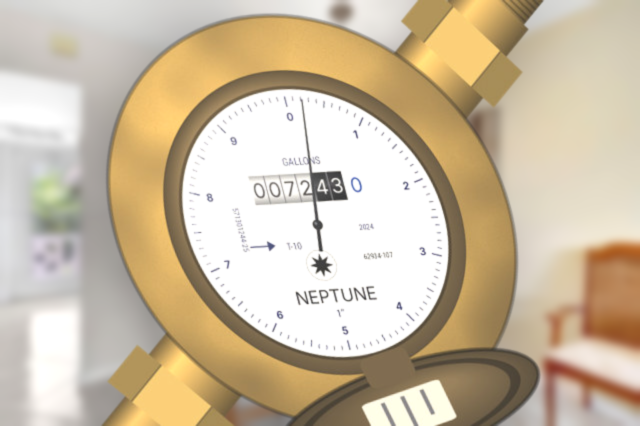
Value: 72430.2,gal
